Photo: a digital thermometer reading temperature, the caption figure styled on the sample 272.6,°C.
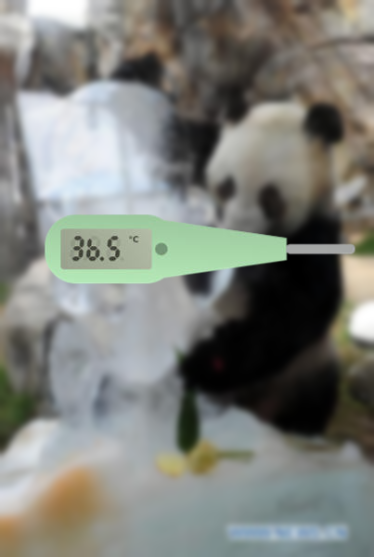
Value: 36.5,°C
